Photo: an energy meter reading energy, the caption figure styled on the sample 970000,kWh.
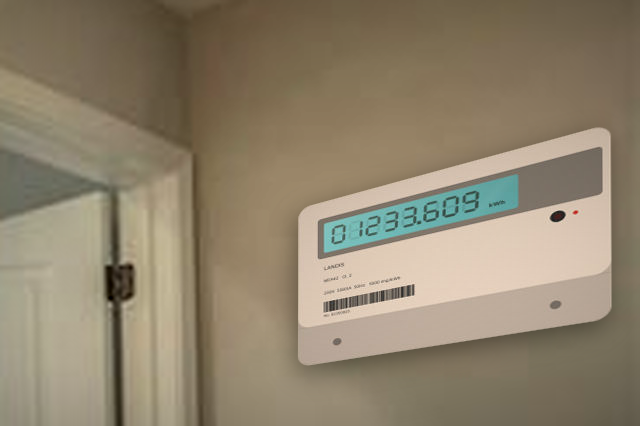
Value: 1233.609,kWh
